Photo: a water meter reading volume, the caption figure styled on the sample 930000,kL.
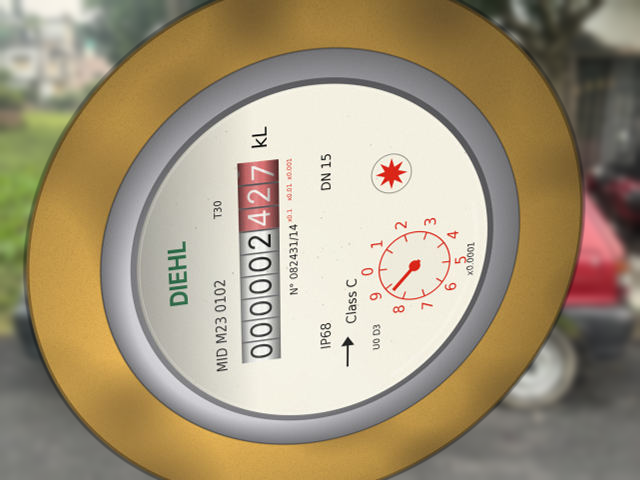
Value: 2.4268,kL
